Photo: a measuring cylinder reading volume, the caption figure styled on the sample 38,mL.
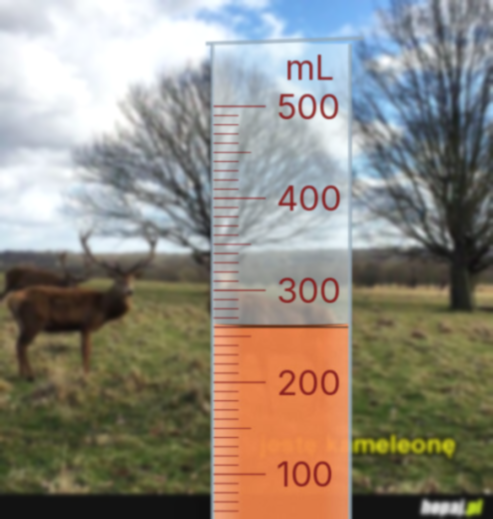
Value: 260,mL
